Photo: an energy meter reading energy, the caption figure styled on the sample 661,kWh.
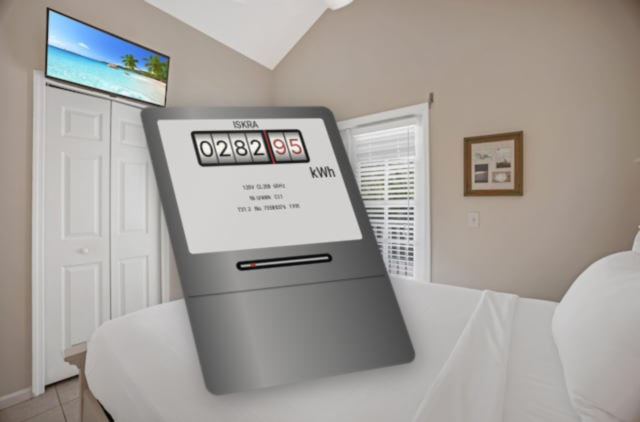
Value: 282.95,kWh
